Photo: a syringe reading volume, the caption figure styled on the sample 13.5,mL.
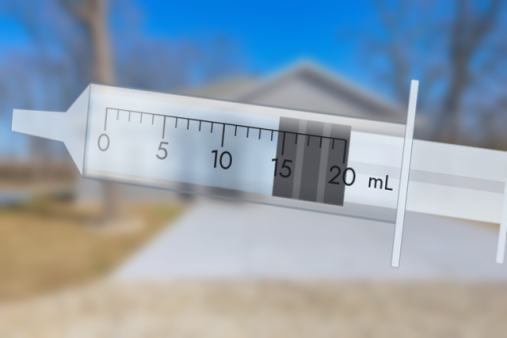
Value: 14.5,mL
